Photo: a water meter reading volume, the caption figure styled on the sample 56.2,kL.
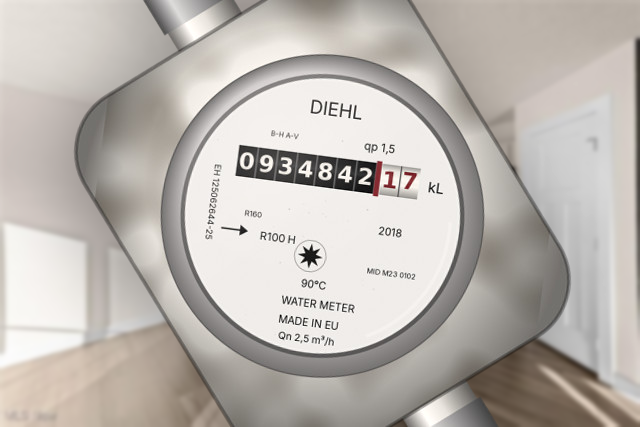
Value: 934842.17,kL
